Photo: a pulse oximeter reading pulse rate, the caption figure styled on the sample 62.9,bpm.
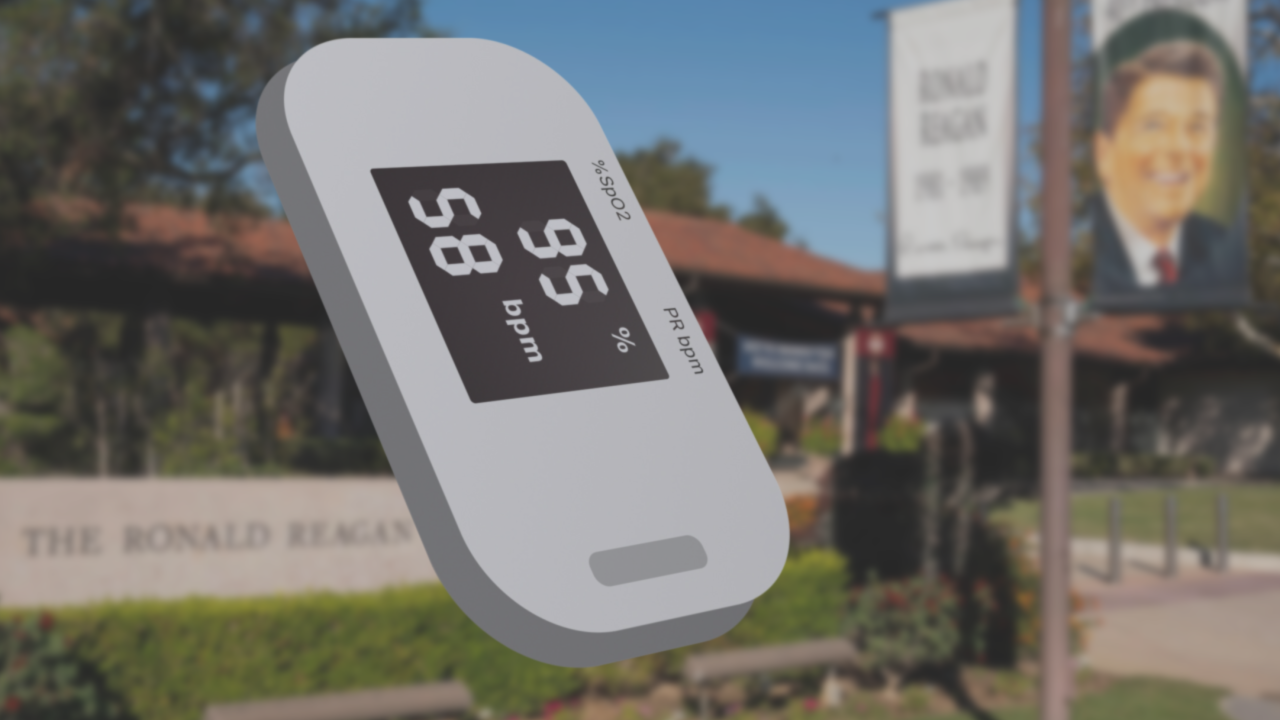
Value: 58,bpm
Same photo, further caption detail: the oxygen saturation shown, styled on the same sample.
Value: 95,%
